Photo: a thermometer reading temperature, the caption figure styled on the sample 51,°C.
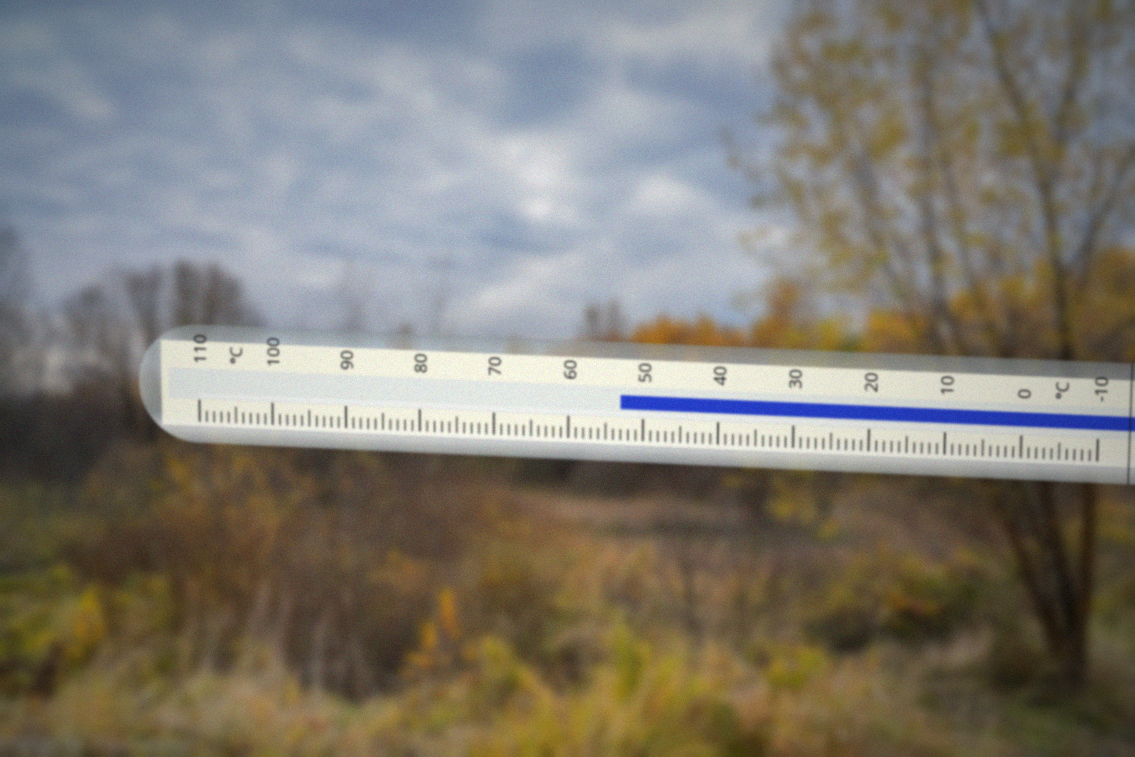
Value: 53,°C
